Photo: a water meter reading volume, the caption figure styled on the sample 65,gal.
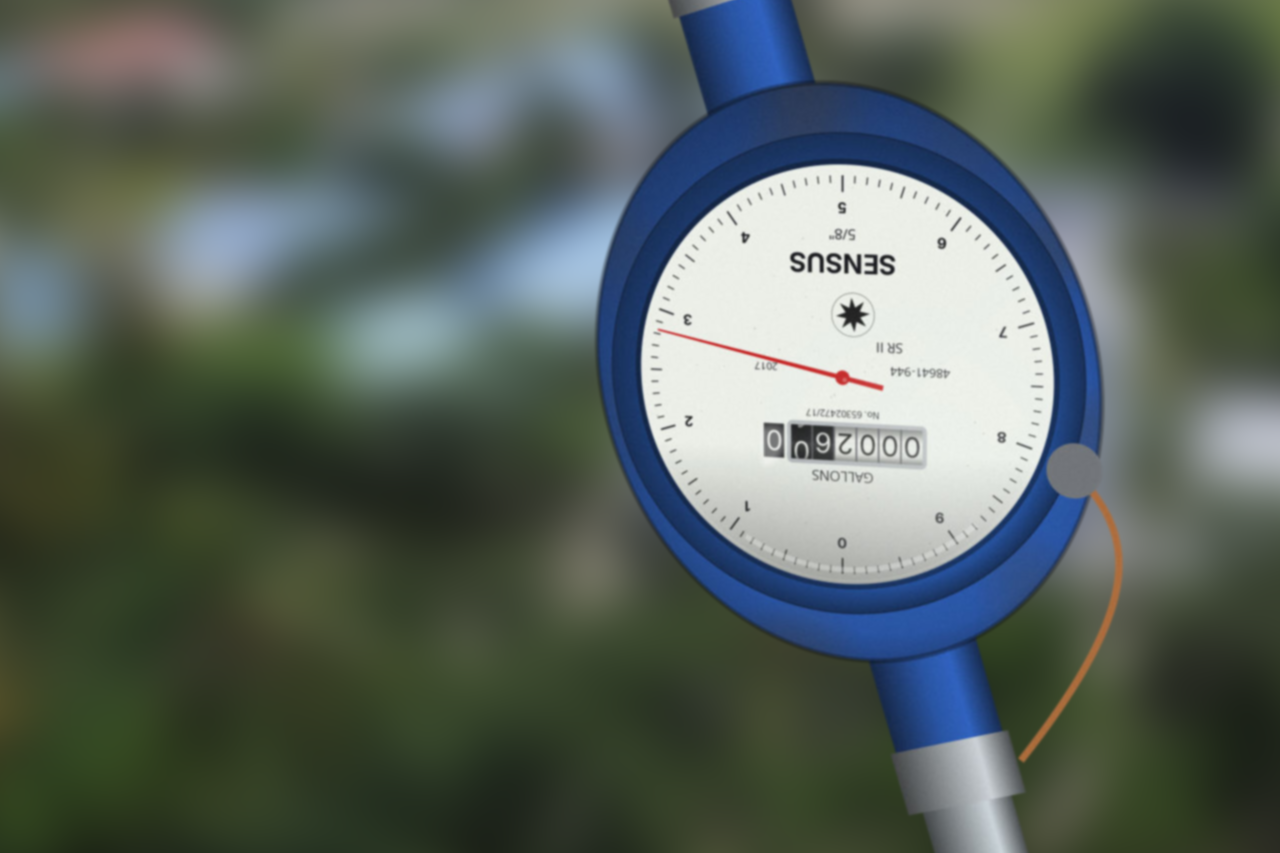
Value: 2602.8,gal
